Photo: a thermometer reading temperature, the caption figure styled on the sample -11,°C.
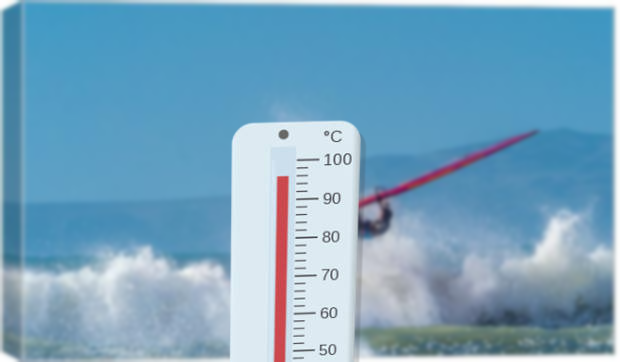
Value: 96,°C
